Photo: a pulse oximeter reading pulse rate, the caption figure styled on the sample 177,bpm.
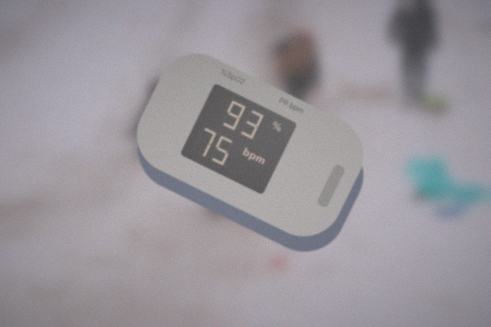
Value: 75,bpm
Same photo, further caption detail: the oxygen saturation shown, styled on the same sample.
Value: 93,%
